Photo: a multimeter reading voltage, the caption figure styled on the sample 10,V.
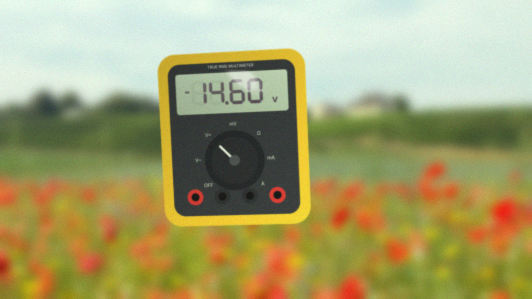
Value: -14.60,V
